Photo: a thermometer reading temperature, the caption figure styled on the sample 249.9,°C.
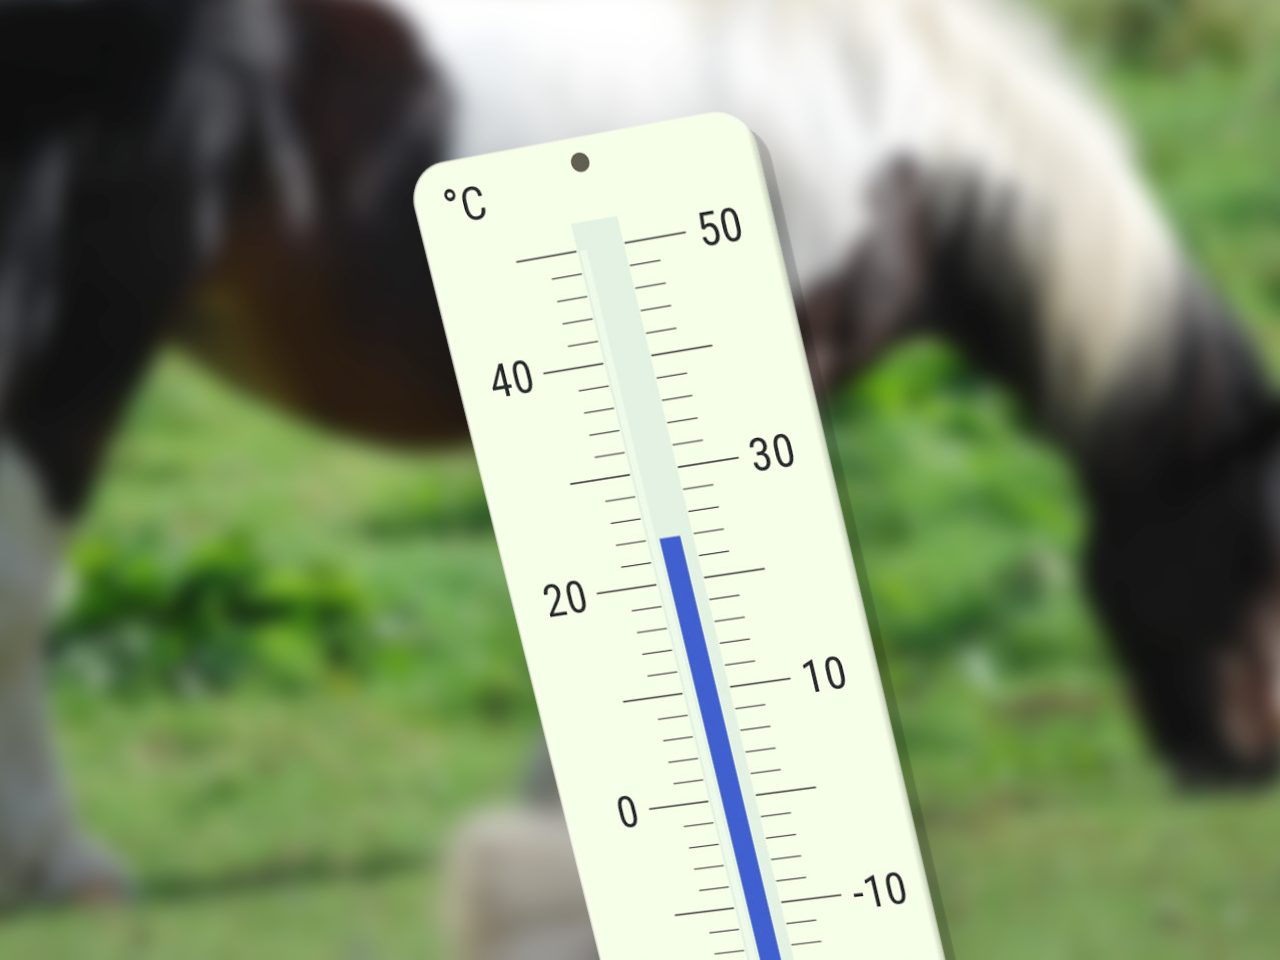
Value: 24,°C
